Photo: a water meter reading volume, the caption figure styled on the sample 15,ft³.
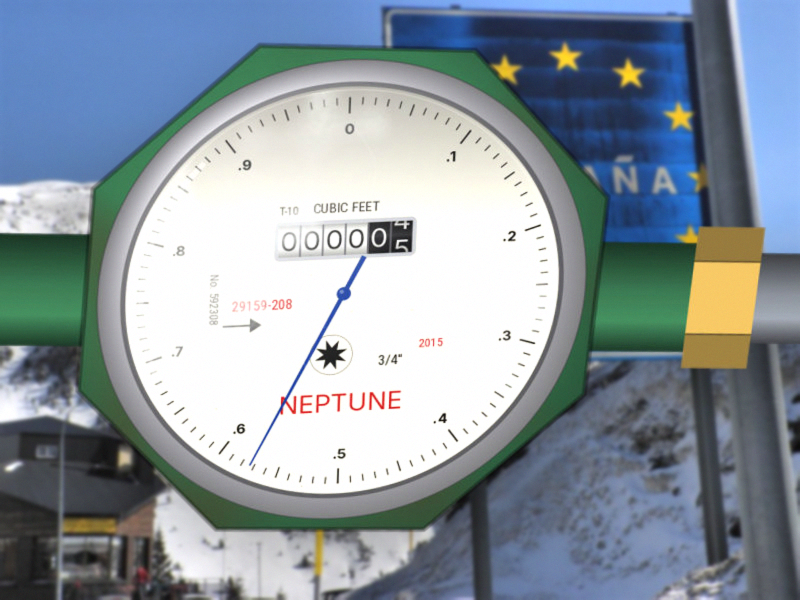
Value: 4.57,ft³
